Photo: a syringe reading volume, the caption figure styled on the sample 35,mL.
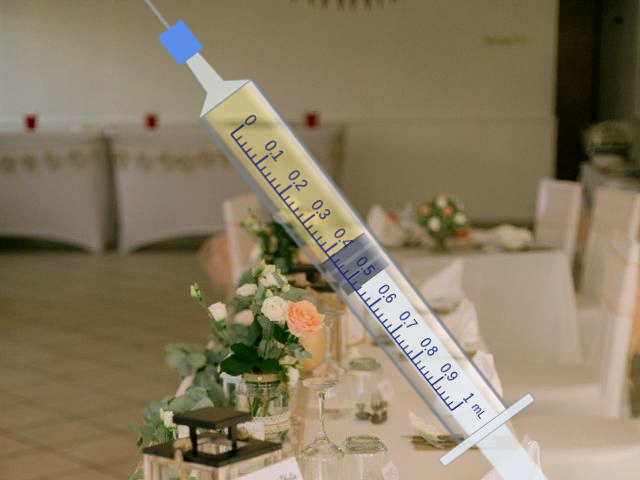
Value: 0.42,mL
